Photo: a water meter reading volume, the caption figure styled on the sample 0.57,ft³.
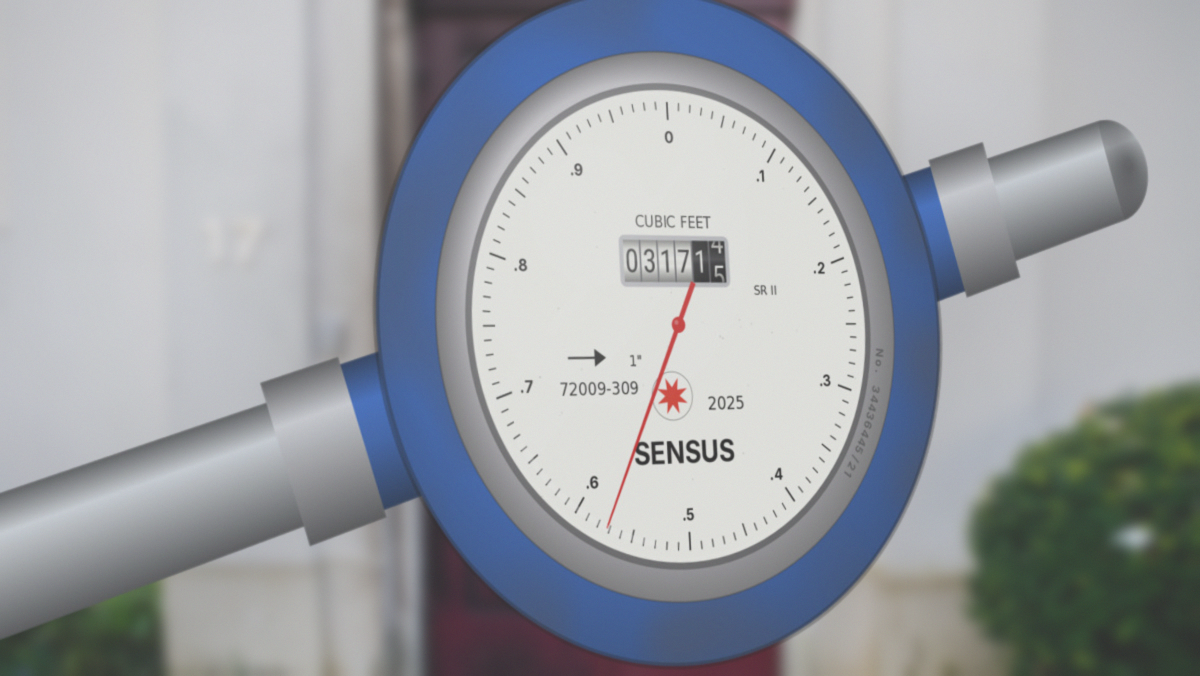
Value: 31714.57,ft³
